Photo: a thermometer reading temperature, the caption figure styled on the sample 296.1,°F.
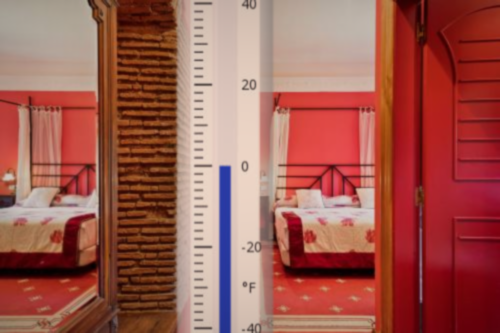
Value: 0,°F
